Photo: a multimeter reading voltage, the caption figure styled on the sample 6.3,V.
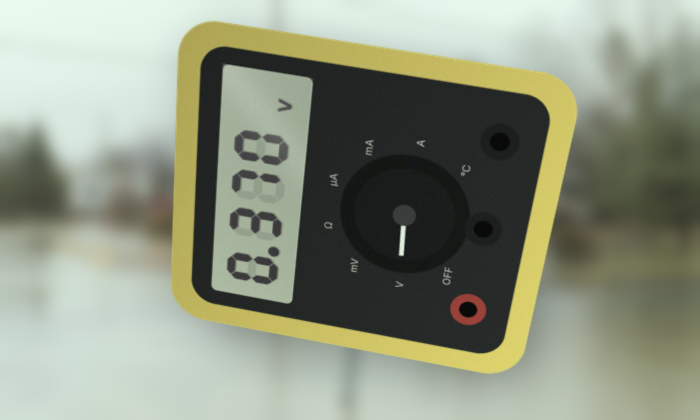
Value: 0.370,V
